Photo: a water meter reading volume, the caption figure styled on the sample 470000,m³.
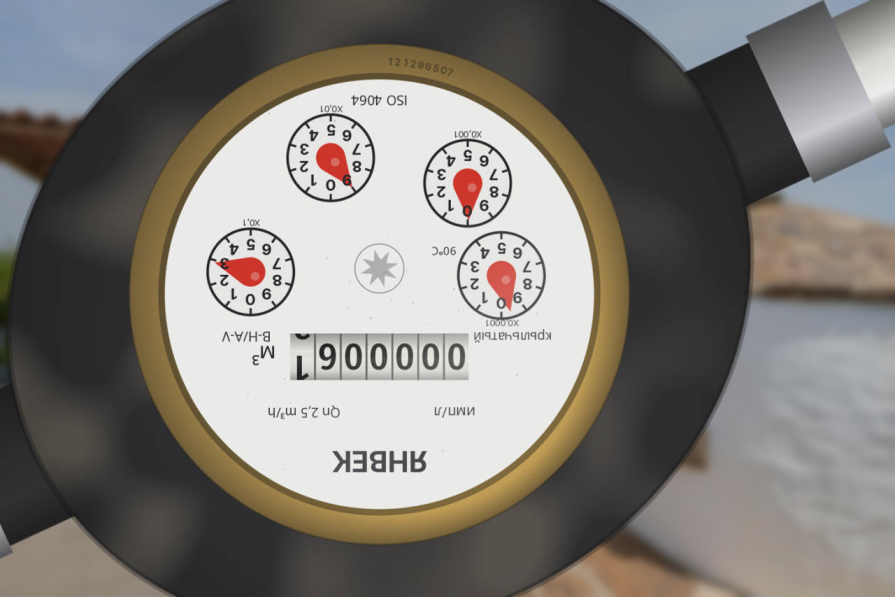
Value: 61.2899,m³
